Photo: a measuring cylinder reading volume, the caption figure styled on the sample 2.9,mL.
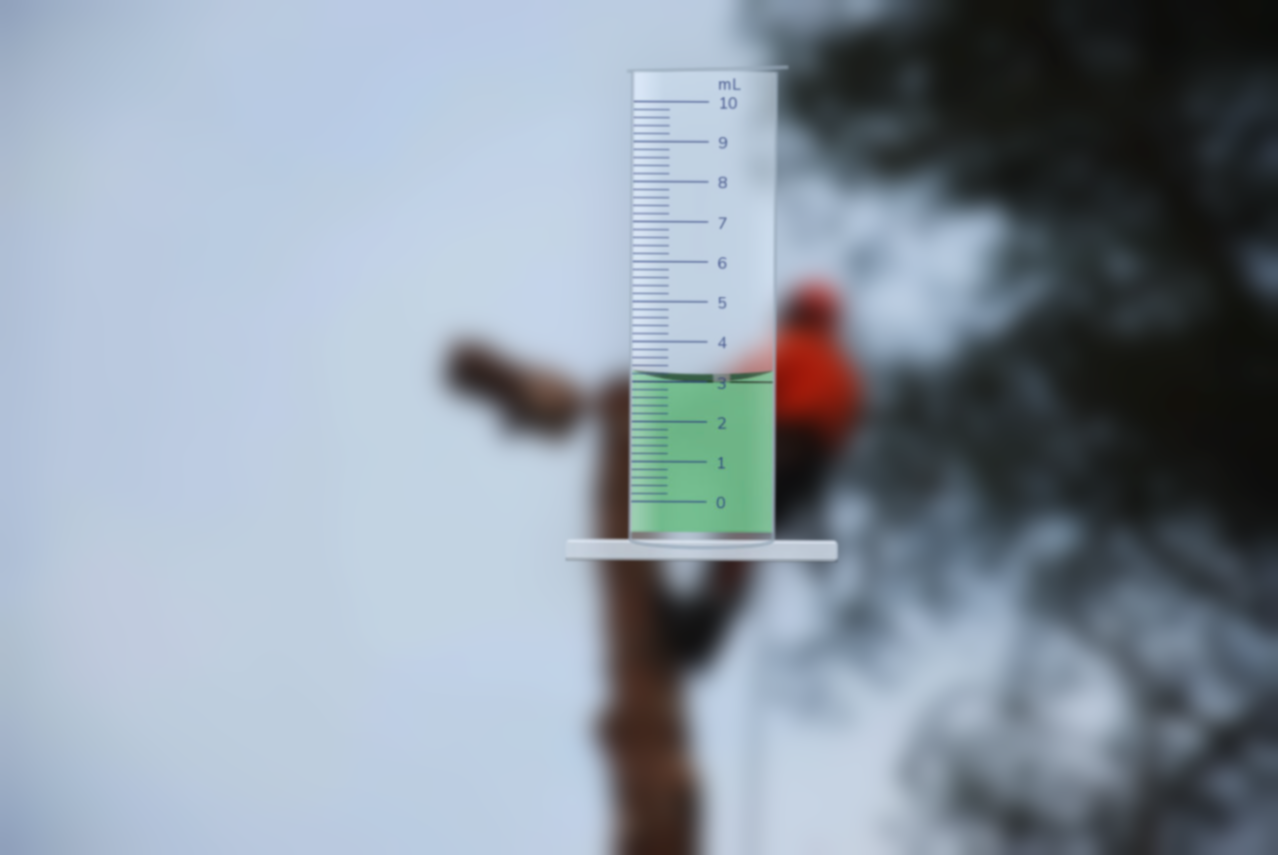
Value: 3,mL
